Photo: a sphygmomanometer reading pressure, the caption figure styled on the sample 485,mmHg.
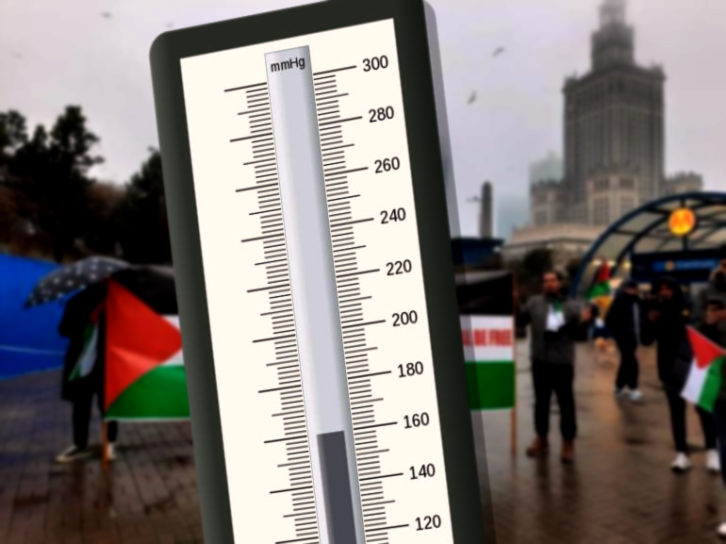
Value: 160,mmHg
